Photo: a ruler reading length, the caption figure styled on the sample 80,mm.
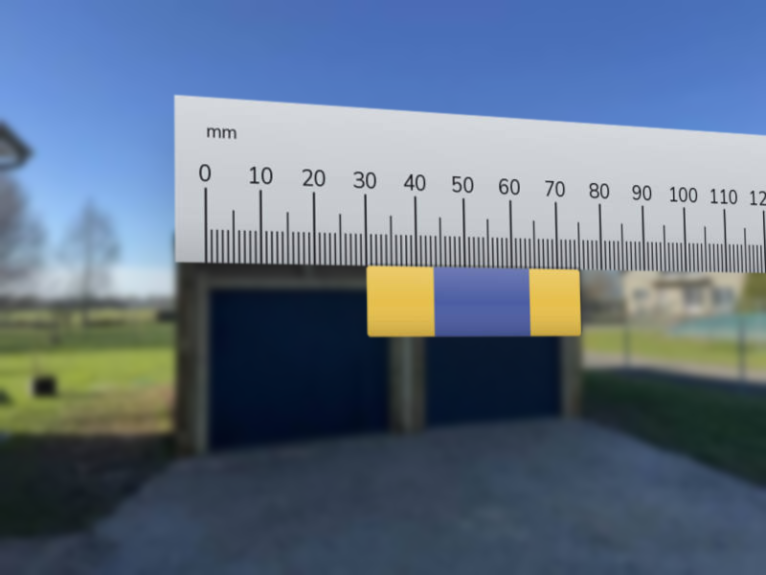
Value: 45,mm
